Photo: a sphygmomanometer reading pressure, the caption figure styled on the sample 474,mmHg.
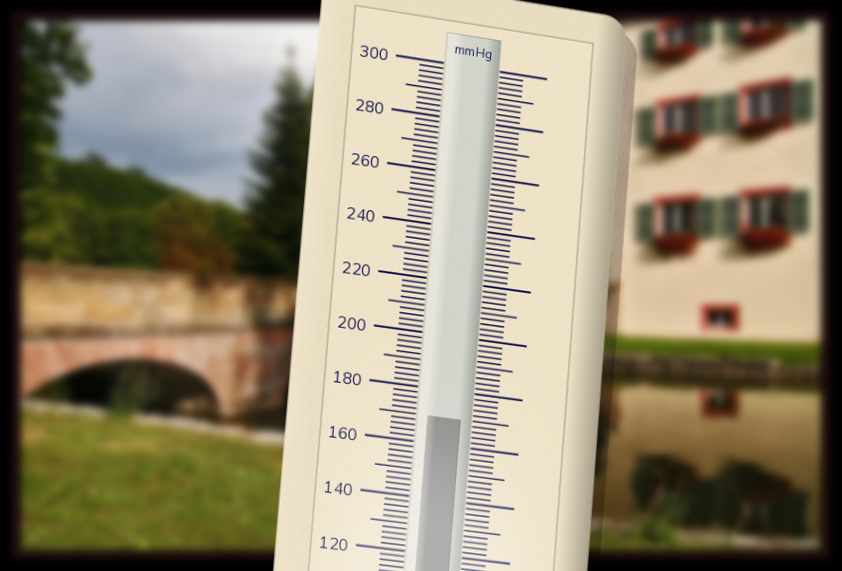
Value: 170,mmHg
